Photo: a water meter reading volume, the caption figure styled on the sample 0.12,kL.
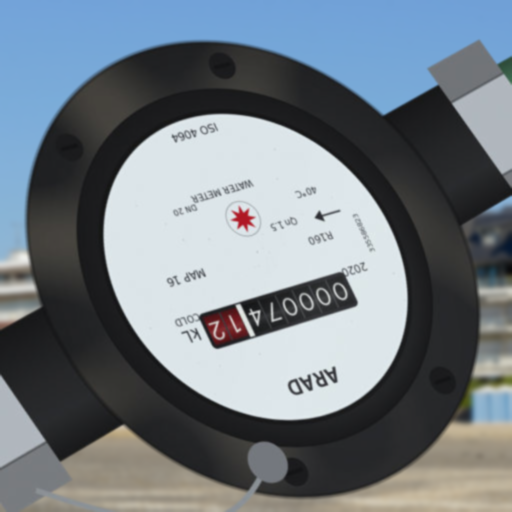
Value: 74.12,kL
